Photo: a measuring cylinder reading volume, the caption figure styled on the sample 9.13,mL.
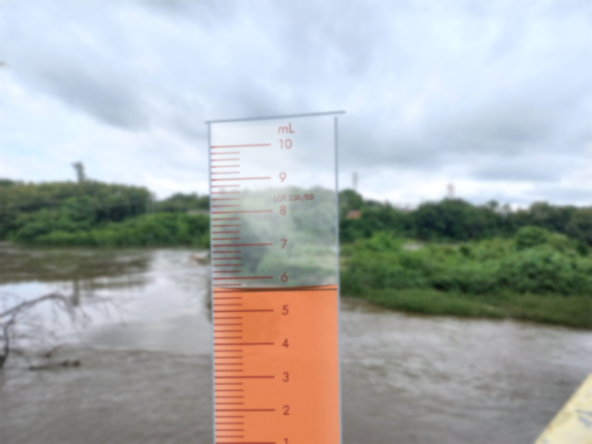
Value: 5.6,mL
